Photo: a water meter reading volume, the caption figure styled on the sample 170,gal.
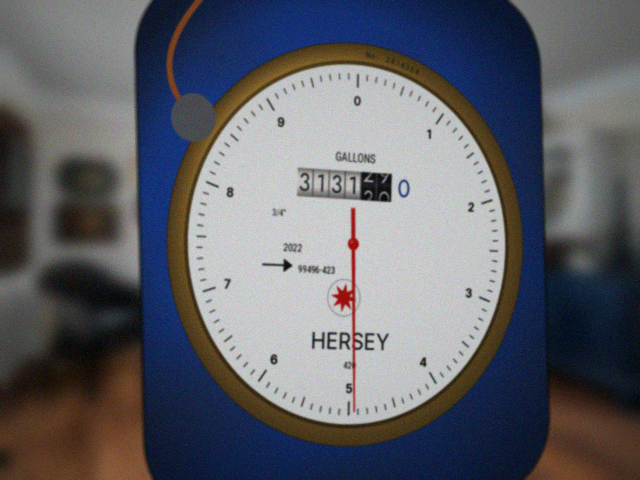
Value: 3131294.9,gal
